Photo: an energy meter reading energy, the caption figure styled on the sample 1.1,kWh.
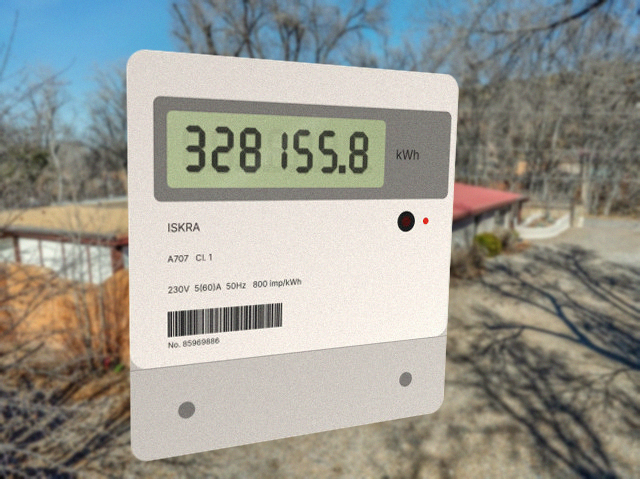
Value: 328155.8,kWh
